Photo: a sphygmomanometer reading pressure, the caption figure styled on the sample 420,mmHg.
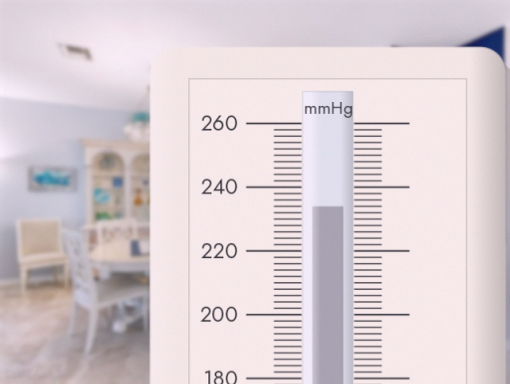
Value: 234,mmHg
